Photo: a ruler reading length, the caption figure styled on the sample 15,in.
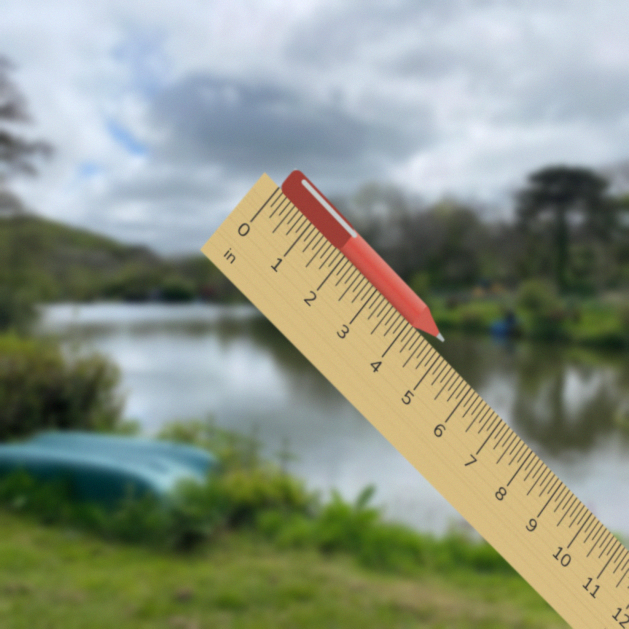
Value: 4.875,in
